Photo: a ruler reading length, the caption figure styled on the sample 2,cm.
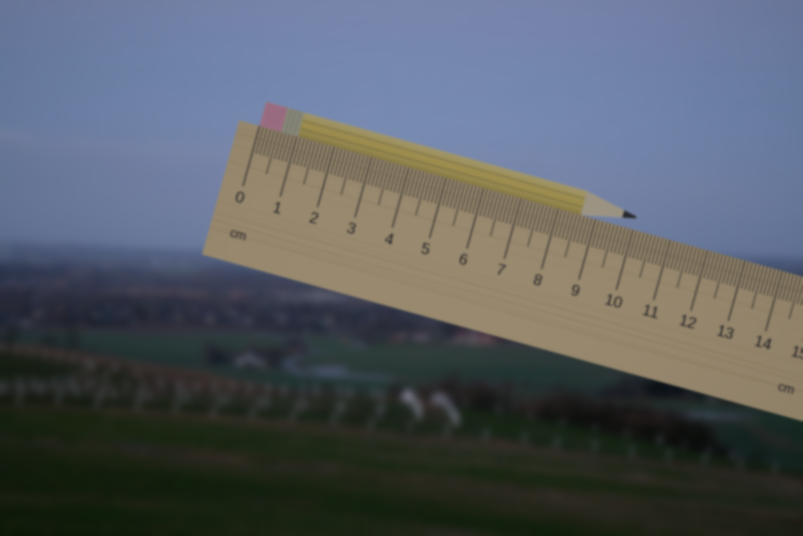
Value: 10,cm
